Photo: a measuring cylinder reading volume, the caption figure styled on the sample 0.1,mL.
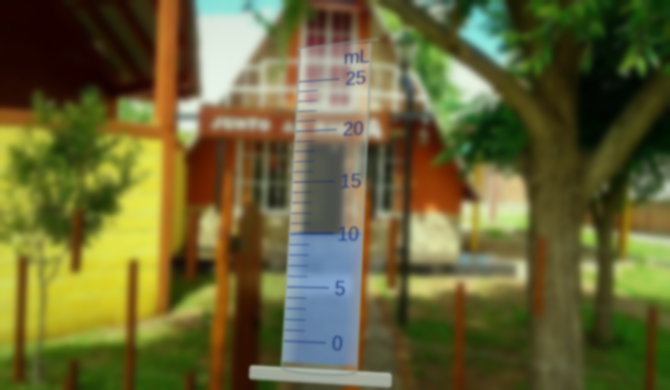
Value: 10,mL
